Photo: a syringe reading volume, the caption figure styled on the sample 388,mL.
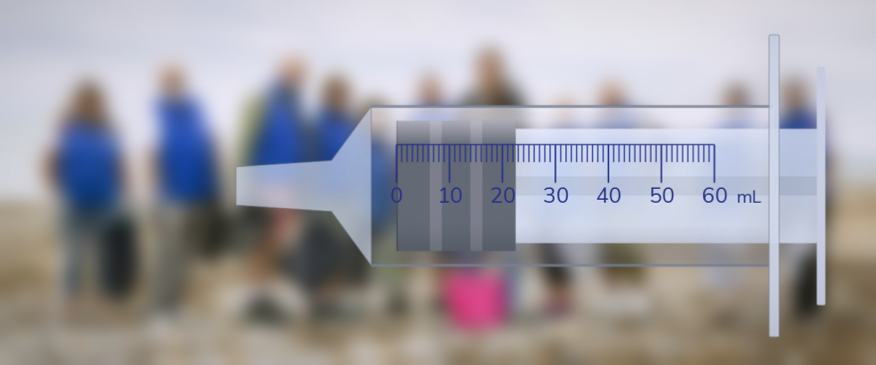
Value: 0,mL
